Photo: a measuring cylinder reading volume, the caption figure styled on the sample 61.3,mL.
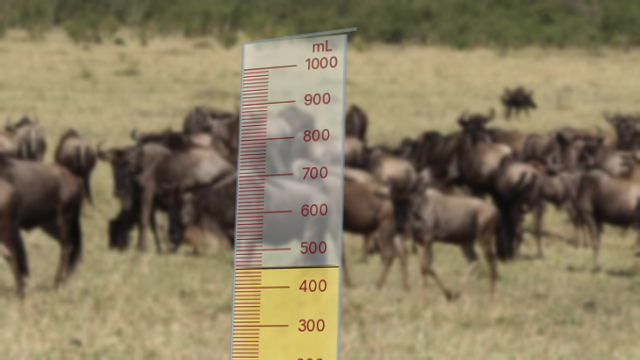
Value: 450,mL
